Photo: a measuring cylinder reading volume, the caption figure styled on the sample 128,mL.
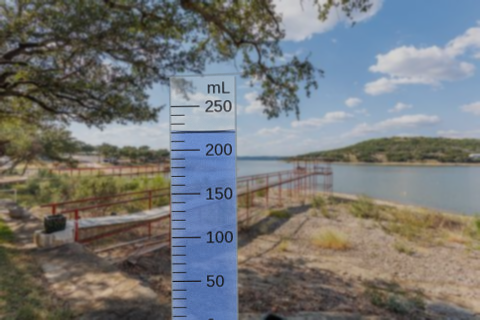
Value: 220,mL
